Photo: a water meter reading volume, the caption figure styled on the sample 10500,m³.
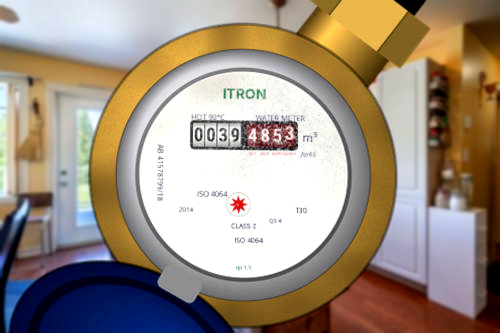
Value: 39.4853,m³
